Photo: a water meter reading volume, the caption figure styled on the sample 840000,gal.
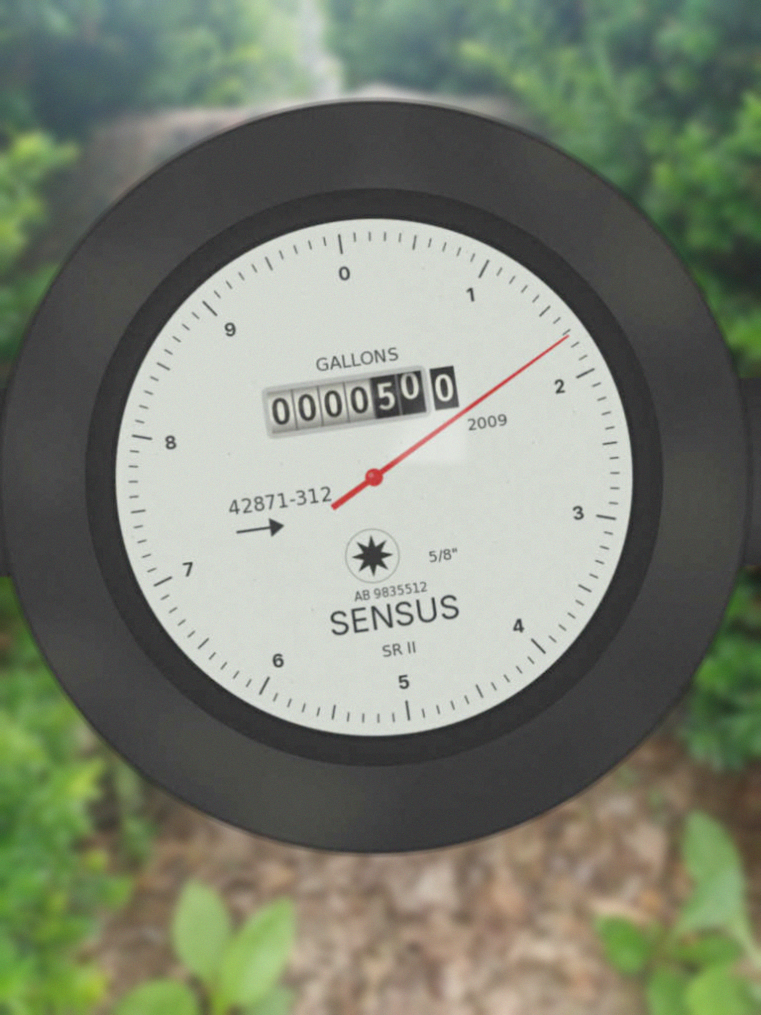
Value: 501.7,gal
